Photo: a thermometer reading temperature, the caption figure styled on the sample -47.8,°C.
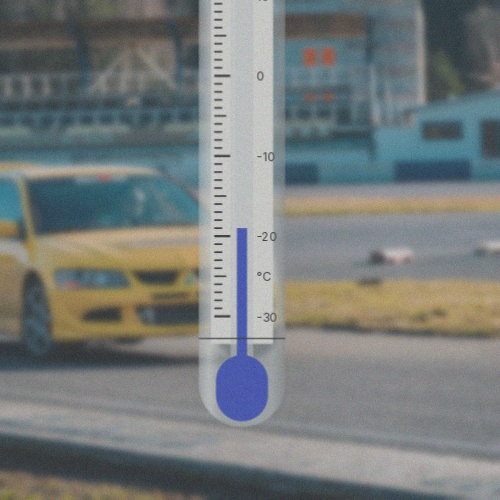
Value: -19,°C
